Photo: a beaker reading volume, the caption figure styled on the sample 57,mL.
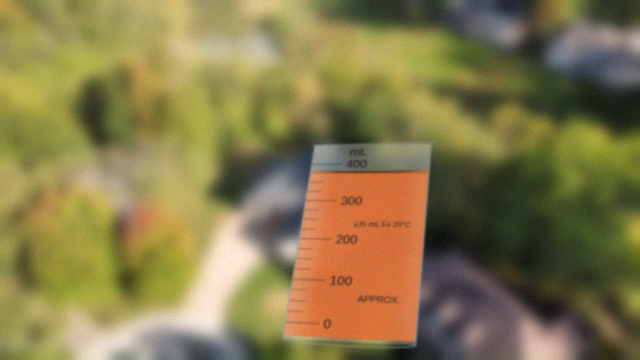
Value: 375,mL
